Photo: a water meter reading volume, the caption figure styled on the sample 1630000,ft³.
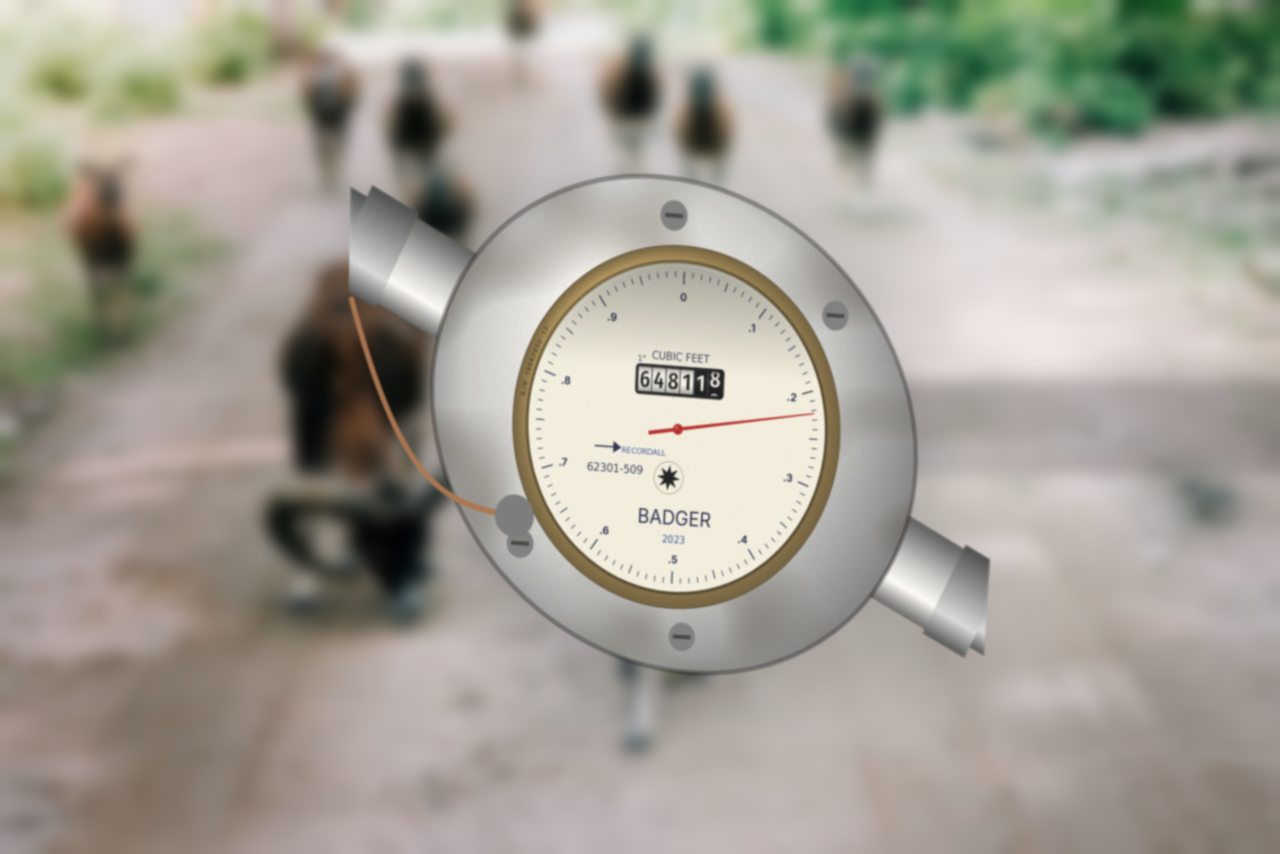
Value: 648118.22,ft³
